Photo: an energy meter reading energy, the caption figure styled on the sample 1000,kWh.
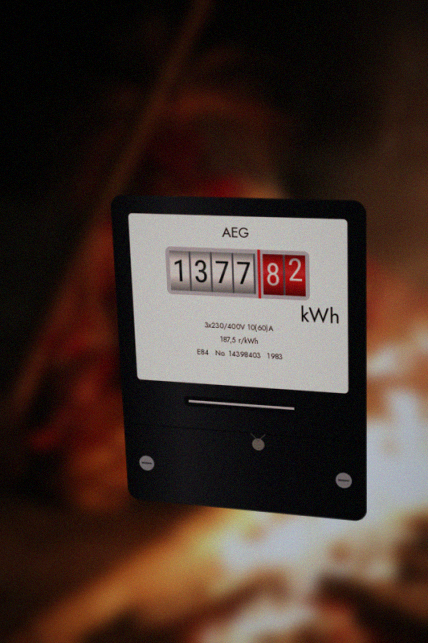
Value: 1377.82,kWh
